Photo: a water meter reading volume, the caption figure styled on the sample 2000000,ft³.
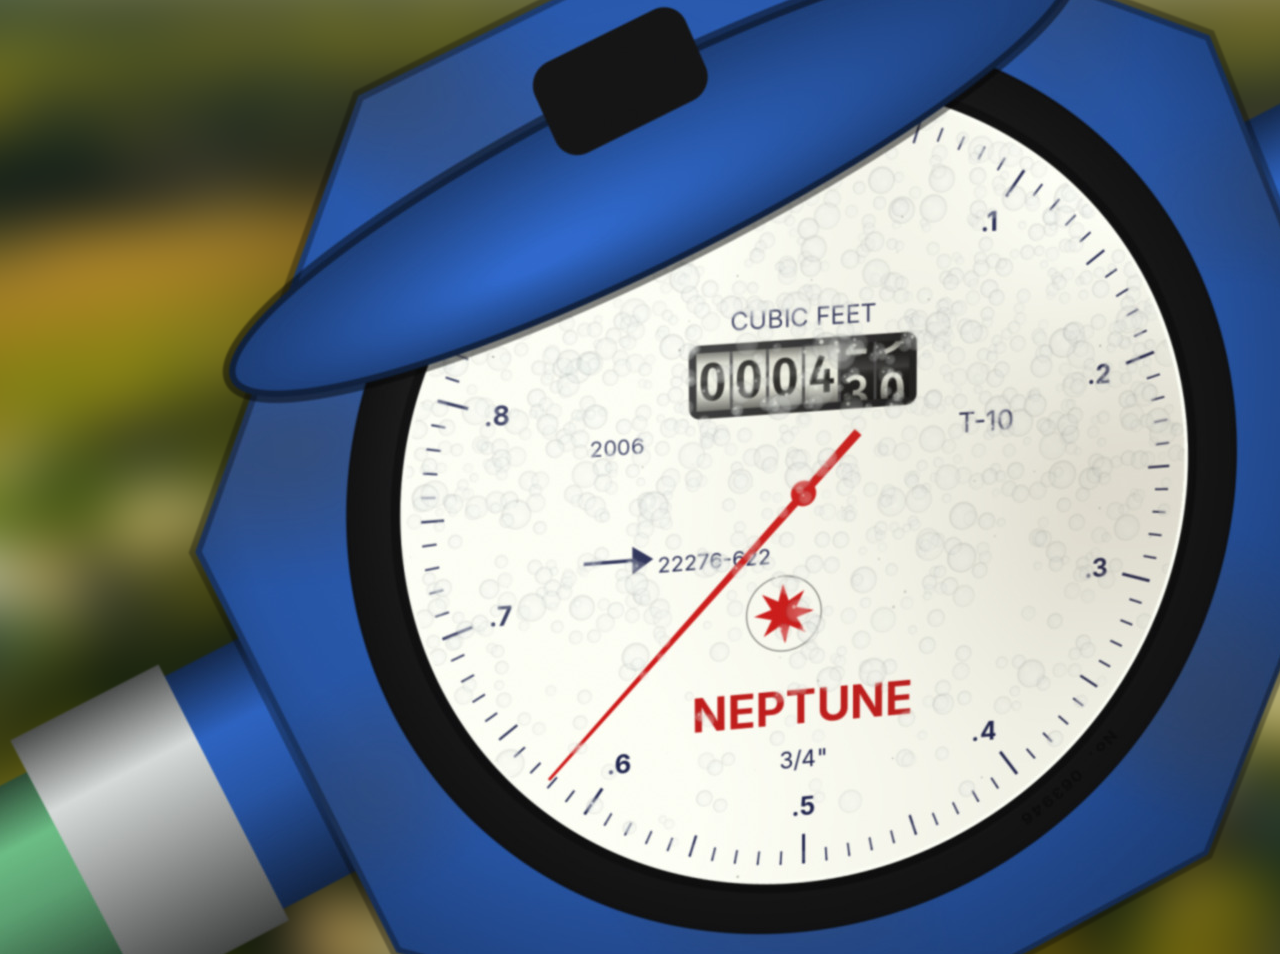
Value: 429.62,ft³
